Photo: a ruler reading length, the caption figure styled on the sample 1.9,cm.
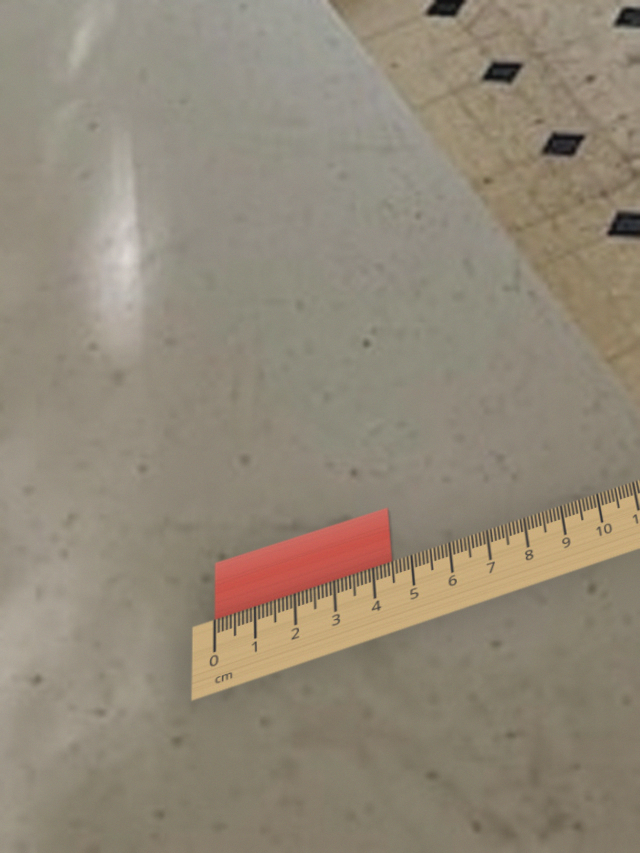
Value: 4.5,cm
